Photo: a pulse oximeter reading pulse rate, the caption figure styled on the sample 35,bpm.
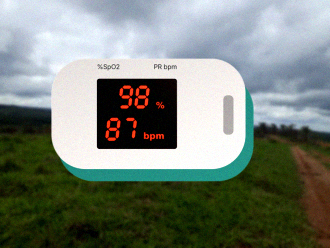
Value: 87,bpm
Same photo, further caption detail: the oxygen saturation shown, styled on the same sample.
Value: 98,%
